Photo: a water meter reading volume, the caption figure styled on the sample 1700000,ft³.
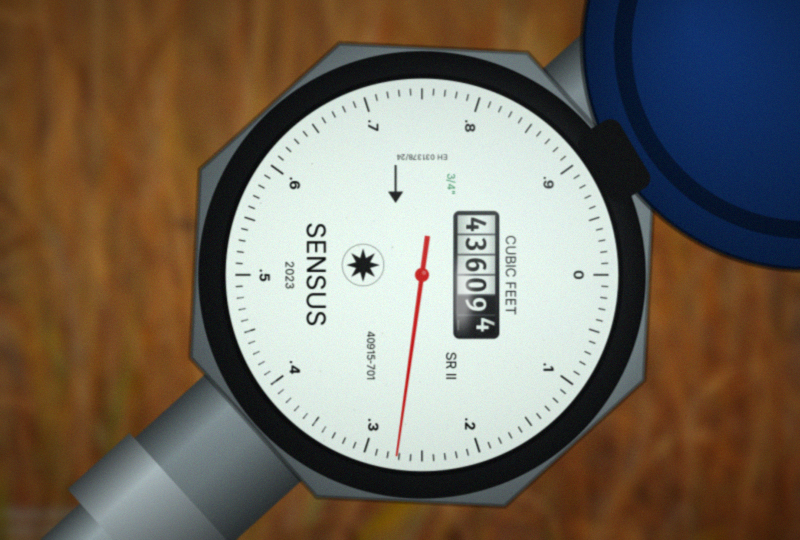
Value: 436094.27,ft³
